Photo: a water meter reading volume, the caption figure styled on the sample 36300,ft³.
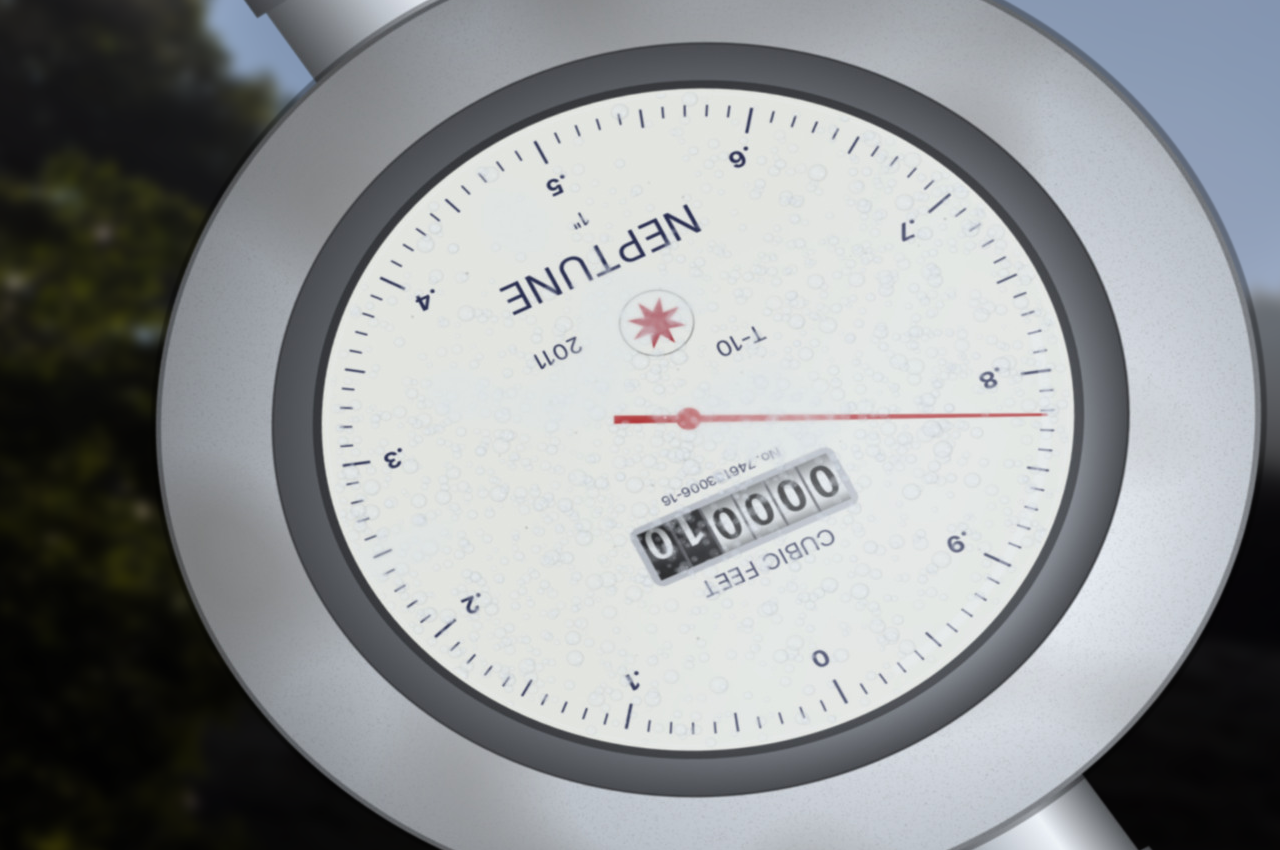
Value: 9.82,ft³
